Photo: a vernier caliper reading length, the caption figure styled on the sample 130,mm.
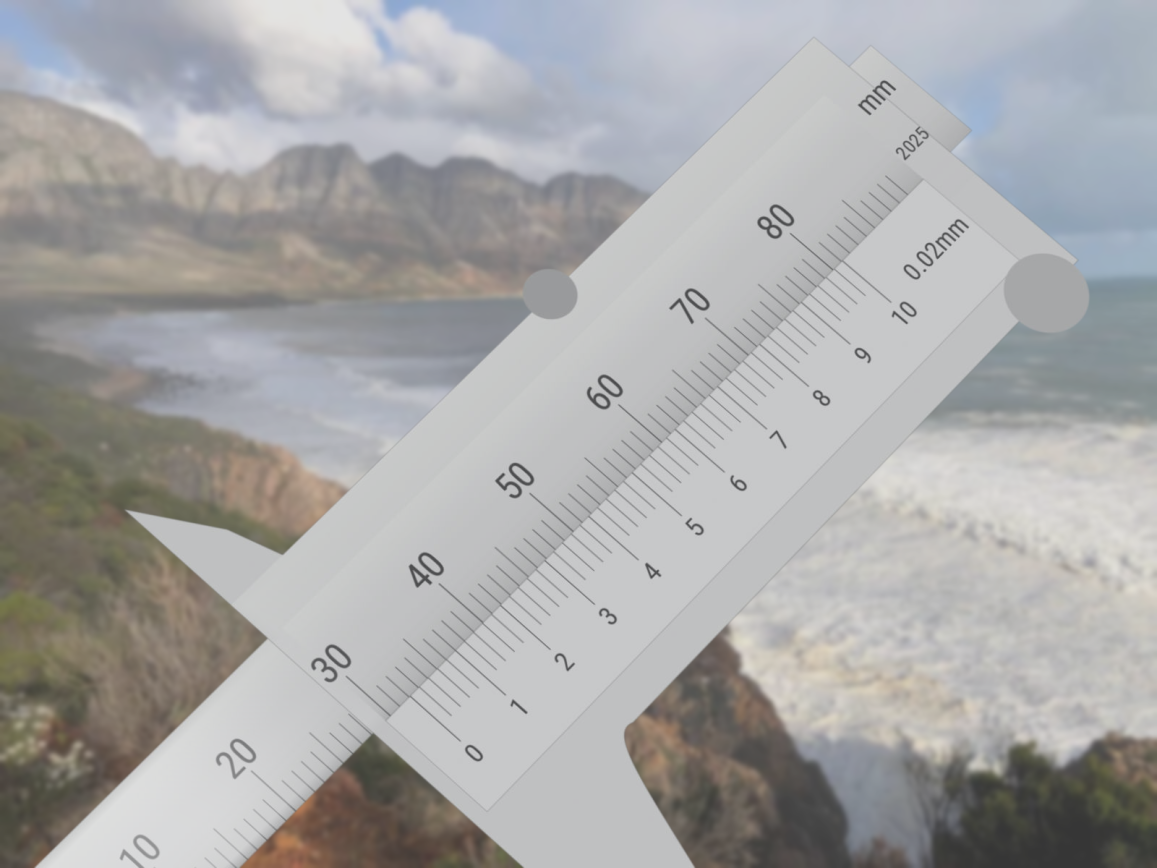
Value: 32.1,mm
